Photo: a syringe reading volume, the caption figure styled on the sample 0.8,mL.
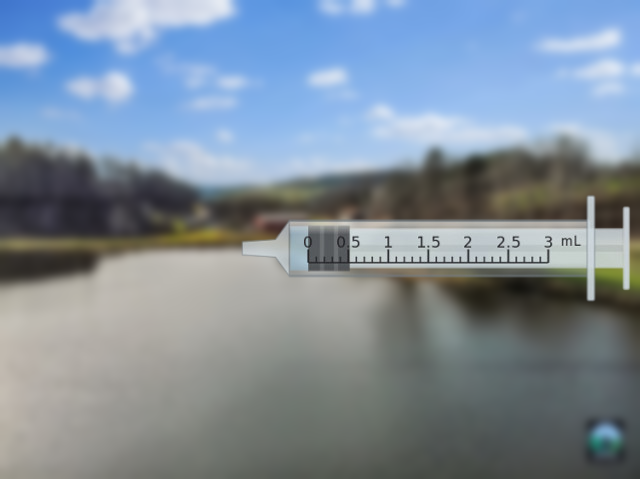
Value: 0,mL
